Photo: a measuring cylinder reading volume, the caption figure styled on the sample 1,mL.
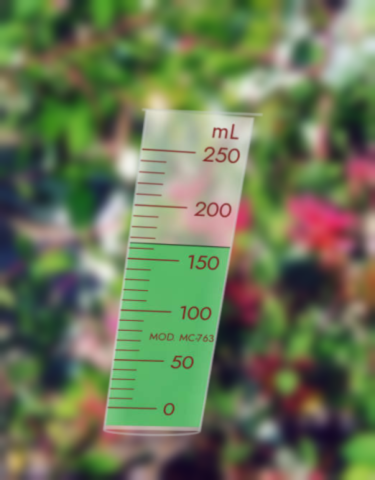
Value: 165,mL
